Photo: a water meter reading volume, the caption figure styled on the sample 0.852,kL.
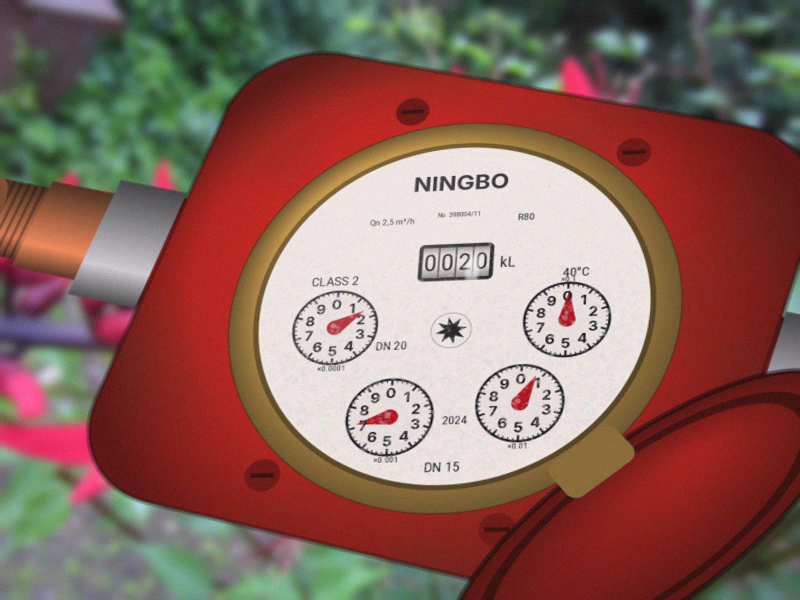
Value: 20.0071,kL
